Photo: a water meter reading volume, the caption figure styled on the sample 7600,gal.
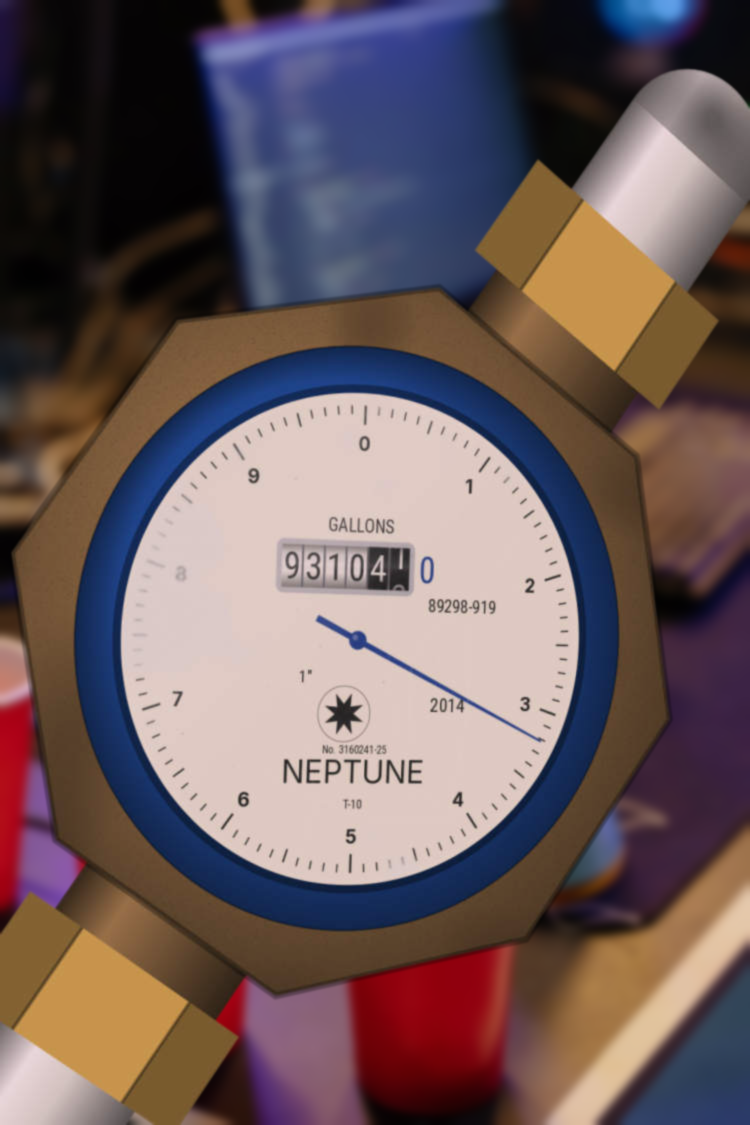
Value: 9310413.2,gal
